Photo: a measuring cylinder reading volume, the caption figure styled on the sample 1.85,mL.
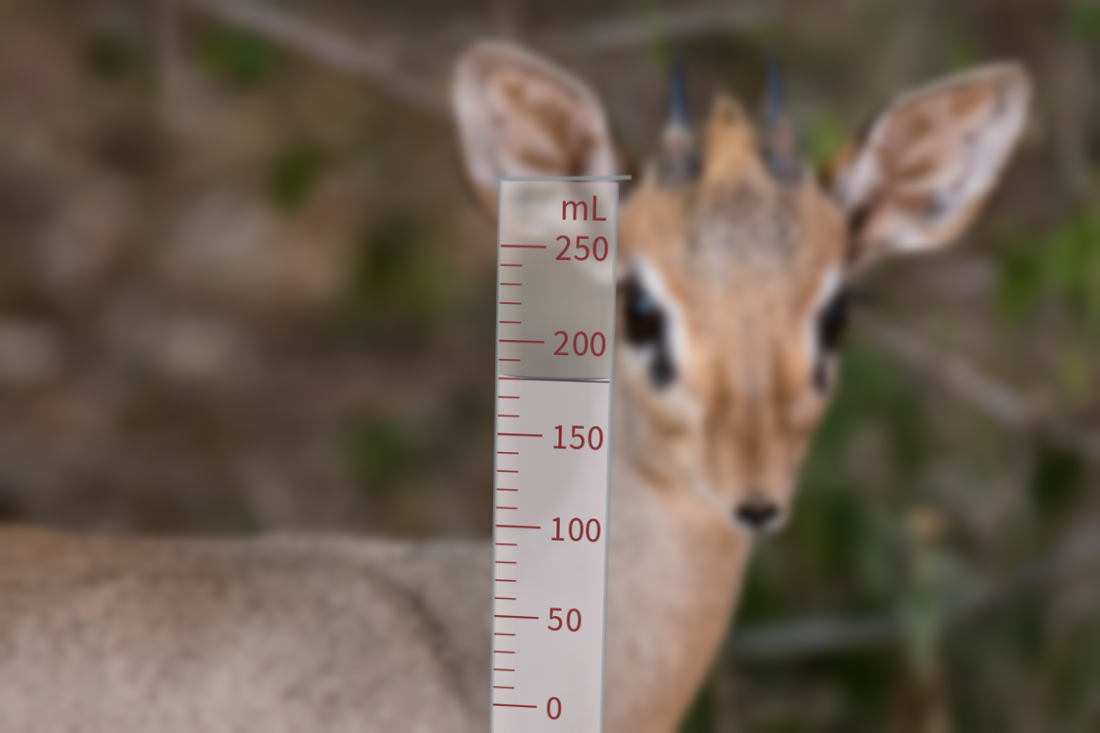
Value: 180,mL
